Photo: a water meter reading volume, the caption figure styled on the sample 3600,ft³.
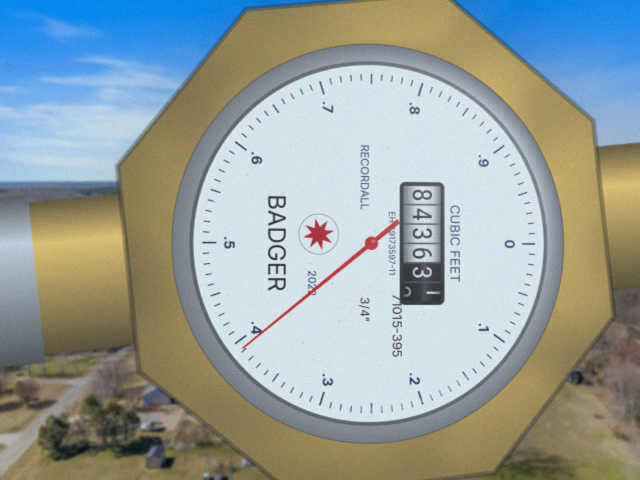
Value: 843631.39,ft³
